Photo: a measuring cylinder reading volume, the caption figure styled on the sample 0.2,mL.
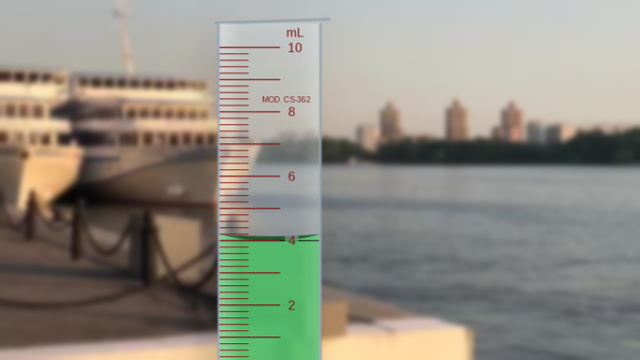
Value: 4,mL
